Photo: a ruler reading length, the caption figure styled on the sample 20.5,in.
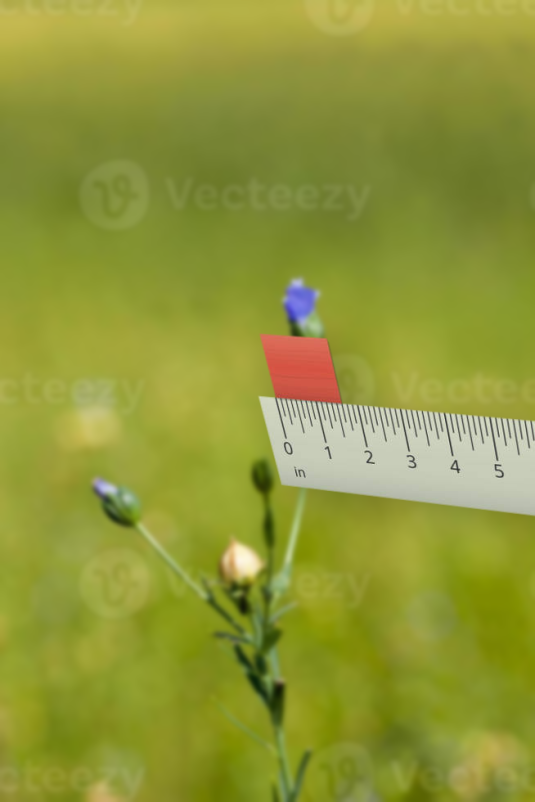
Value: 1.625,in
